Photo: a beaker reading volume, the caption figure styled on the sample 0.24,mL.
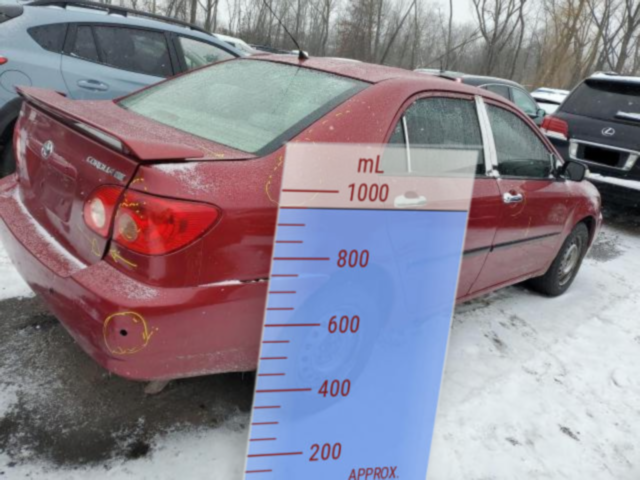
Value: 950,mL
